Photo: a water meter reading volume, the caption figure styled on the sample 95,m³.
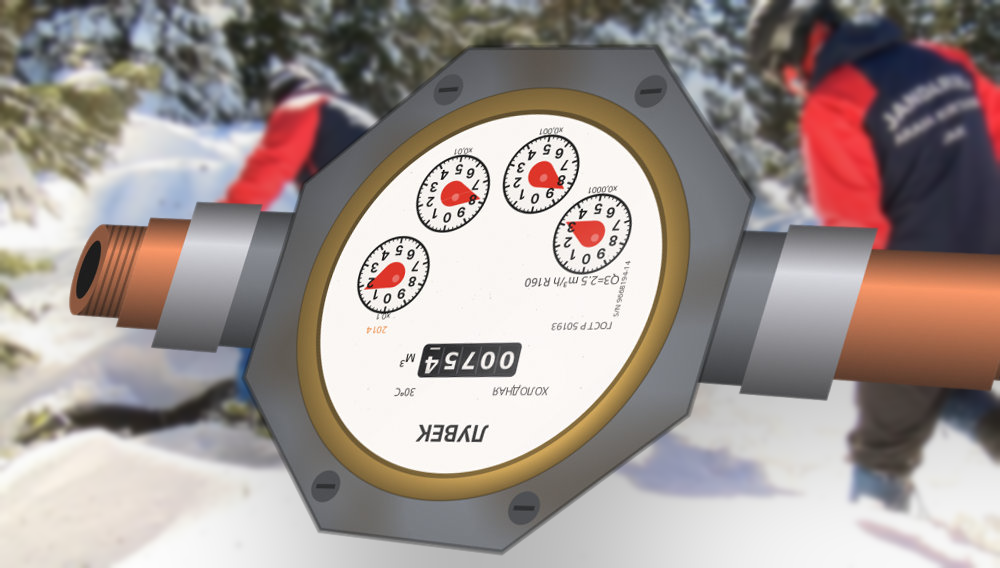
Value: 754.1783,m³
